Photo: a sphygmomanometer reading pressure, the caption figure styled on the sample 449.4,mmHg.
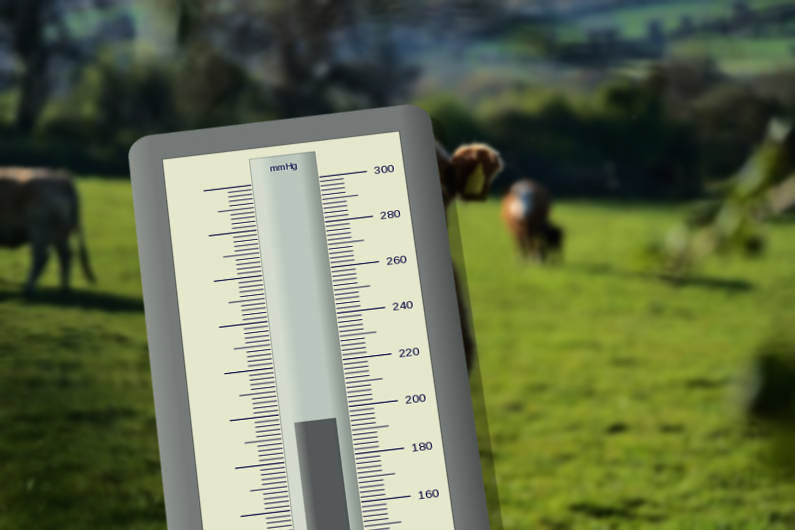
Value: 196,mmHg
